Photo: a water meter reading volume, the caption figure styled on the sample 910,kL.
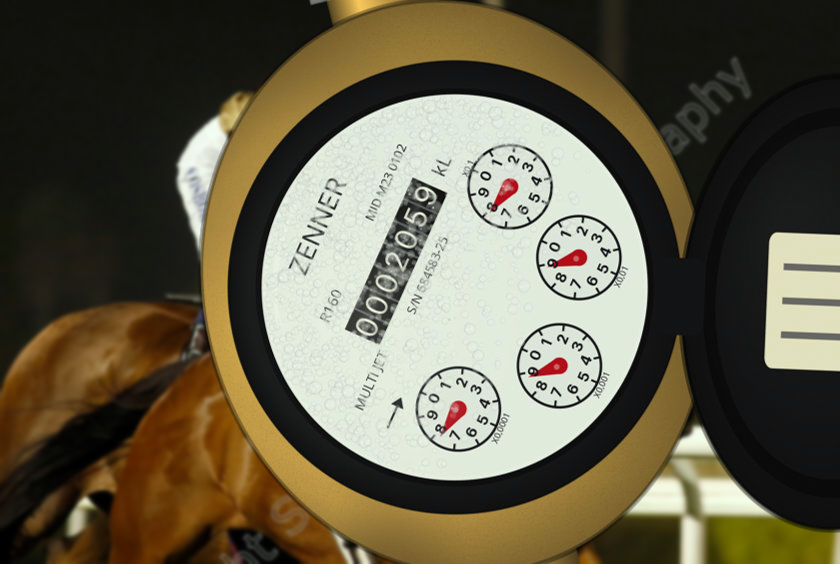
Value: 2059.7887,kL
